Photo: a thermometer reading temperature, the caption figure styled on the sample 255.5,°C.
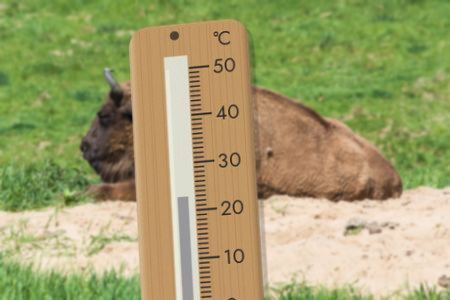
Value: 23,°C
